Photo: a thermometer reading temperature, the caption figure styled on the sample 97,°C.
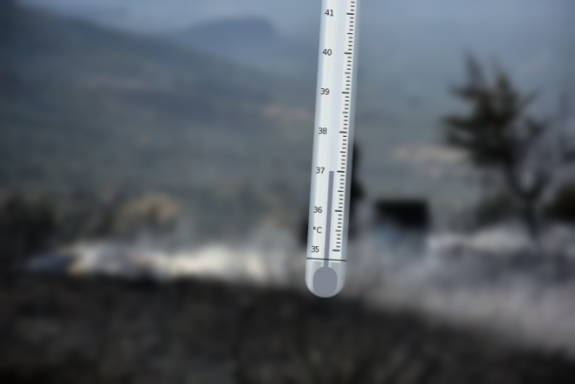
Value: 37,°C
